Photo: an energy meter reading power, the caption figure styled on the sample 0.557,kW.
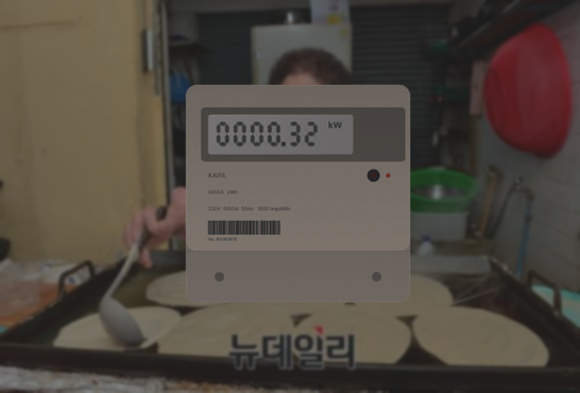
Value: 0.32,kW
